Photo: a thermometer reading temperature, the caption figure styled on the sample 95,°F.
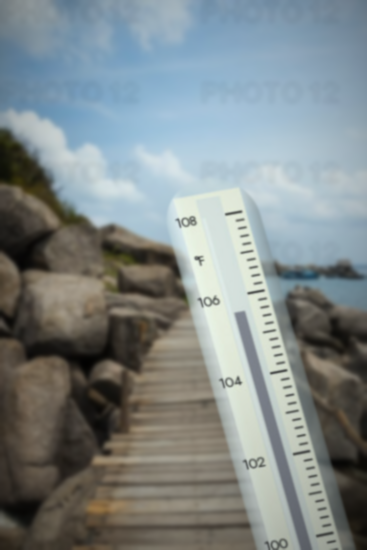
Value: 105.6,°F
